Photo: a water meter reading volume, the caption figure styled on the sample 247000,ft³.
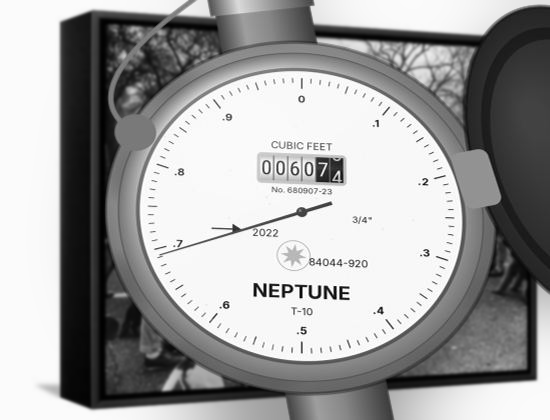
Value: 6073.69,ft³
